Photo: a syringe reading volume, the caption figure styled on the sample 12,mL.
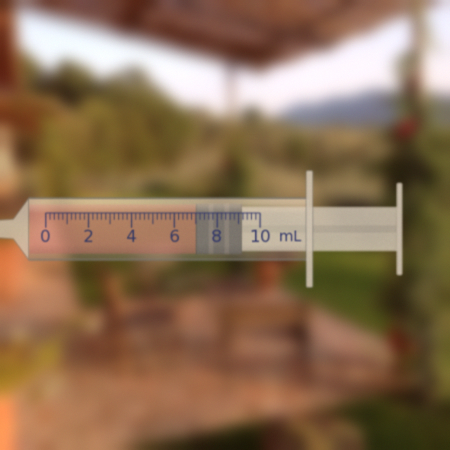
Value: 7,mL
